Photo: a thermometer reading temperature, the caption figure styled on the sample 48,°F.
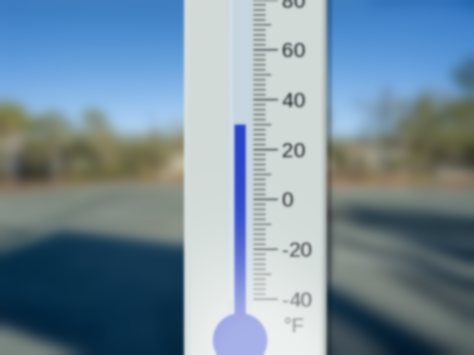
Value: 30,°F
